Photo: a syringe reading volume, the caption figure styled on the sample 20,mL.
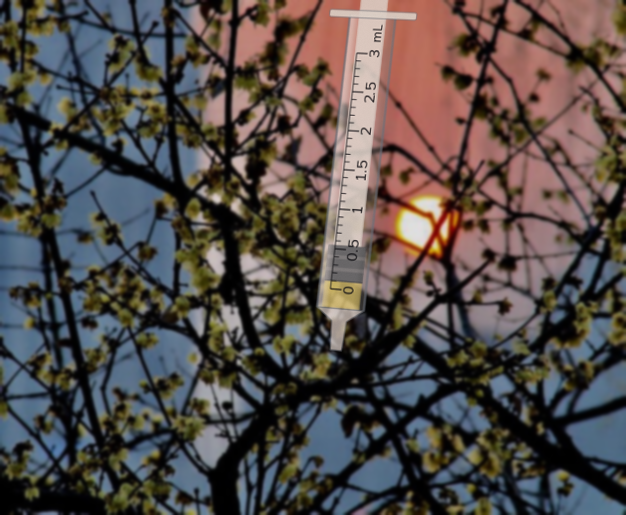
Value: 0.1,mL
